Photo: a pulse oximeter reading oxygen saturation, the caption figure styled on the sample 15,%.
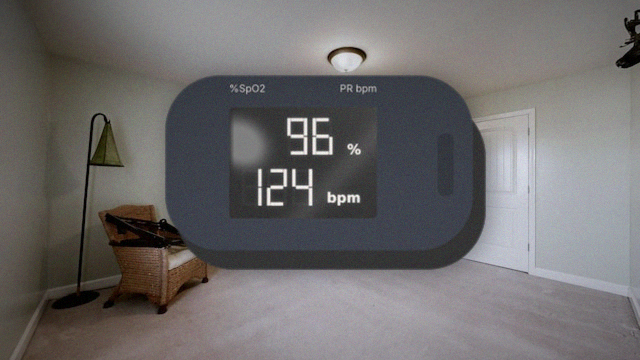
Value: 96,%
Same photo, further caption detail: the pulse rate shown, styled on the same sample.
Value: 124,bpm
